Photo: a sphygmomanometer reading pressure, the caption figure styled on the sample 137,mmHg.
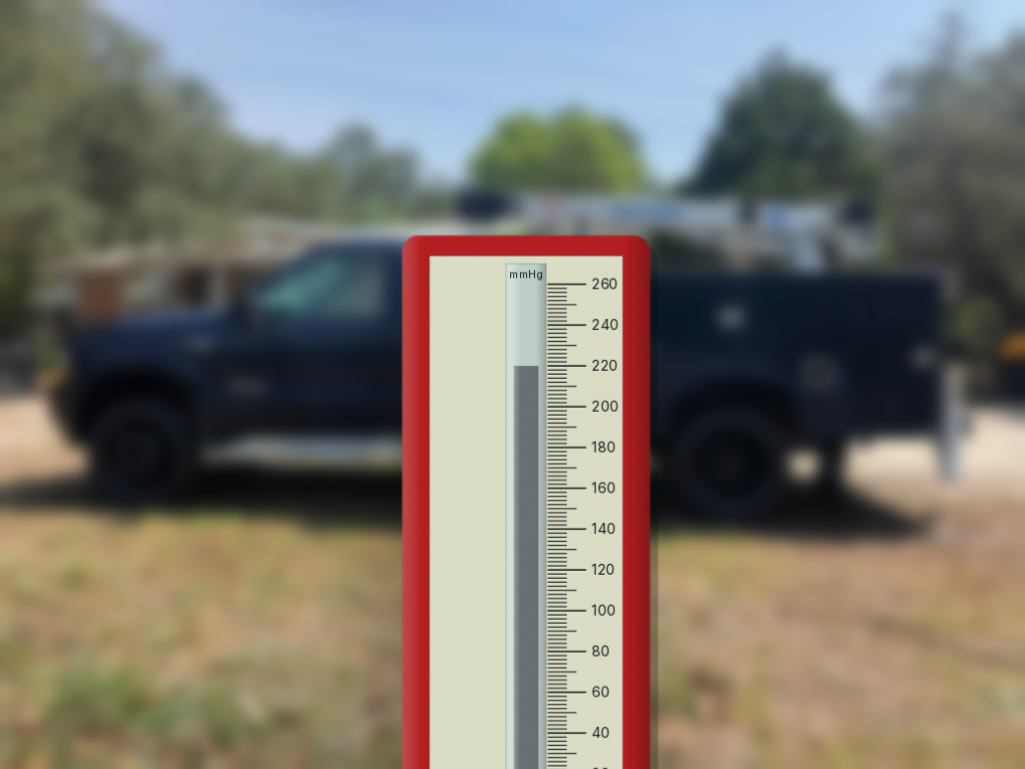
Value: 220,mmHg
